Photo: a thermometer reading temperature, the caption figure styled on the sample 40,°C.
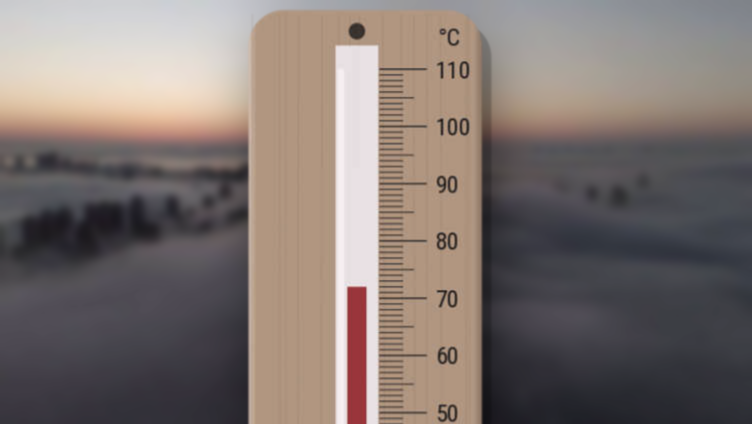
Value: 72,°C
